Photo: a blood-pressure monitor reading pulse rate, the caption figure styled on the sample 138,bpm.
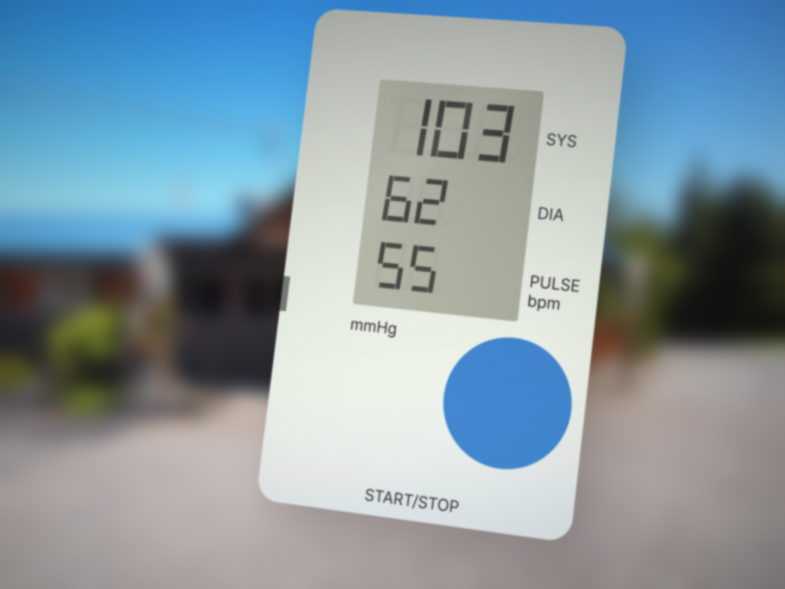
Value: 55,bpm
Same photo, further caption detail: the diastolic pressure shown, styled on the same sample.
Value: 62,mmHg
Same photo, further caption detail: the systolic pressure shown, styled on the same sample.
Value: 103,mmHg
